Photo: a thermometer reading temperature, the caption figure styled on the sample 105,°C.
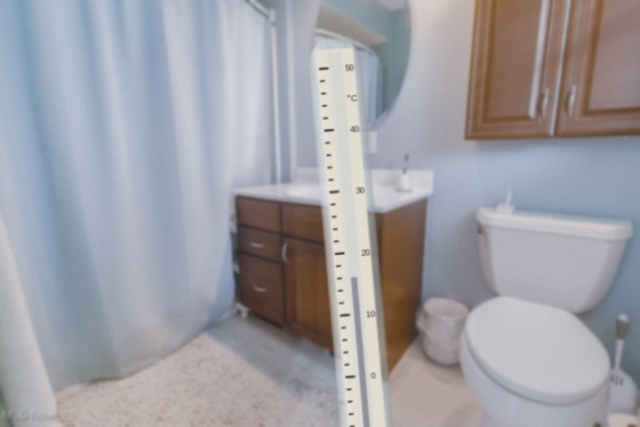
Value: 16,°C
